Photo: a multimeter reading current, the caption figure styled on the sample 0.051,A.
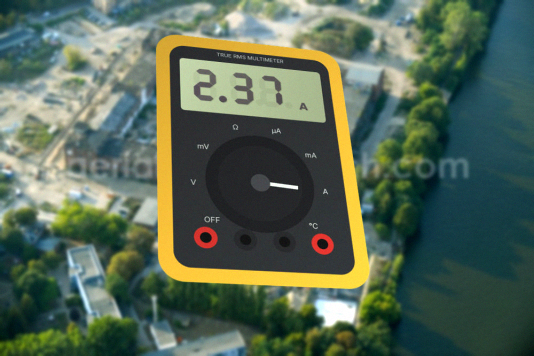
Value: 2.37,A
